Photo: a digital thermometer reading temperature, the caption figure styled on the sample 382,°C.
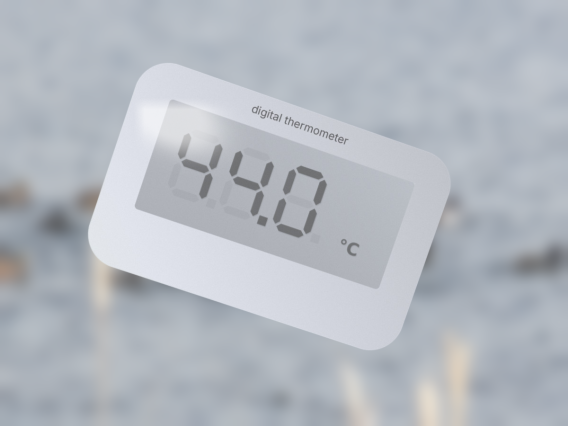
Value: 44.0,°C
